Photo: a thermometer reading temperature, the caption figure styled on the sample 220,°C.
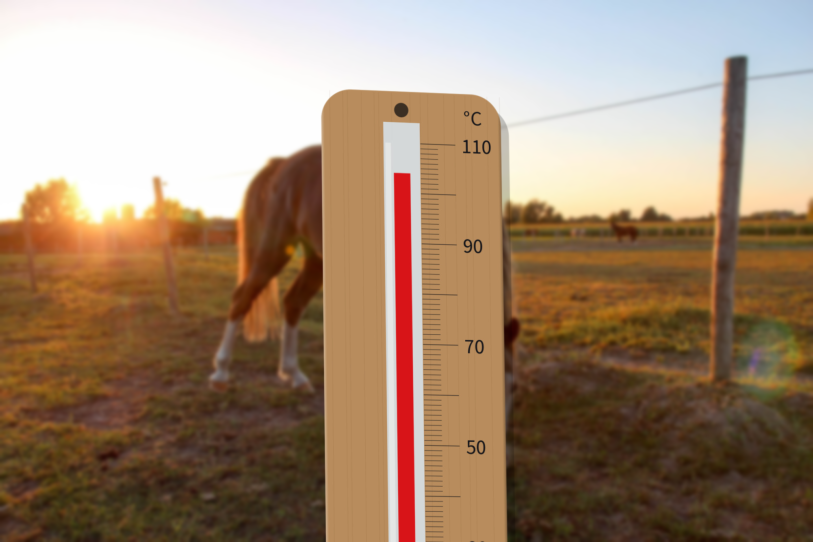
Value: 104,°C
